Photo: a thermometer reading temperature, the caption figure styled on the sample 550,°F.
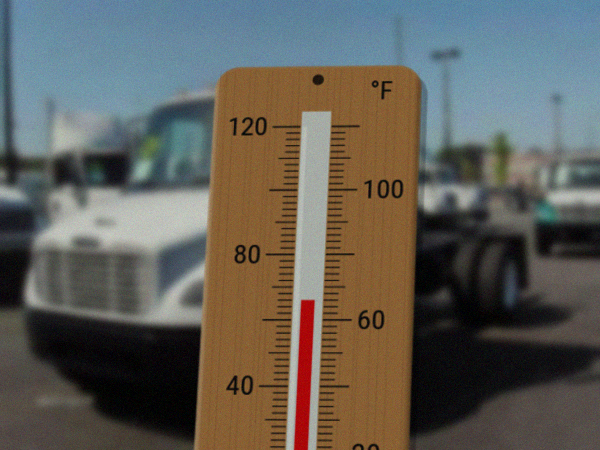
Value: 66,°F
